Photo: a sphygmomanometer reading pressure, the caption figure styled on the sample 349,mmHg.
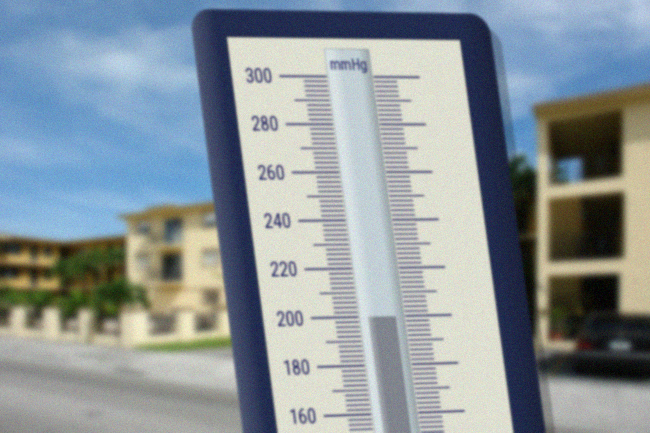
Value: 200,mmHg
